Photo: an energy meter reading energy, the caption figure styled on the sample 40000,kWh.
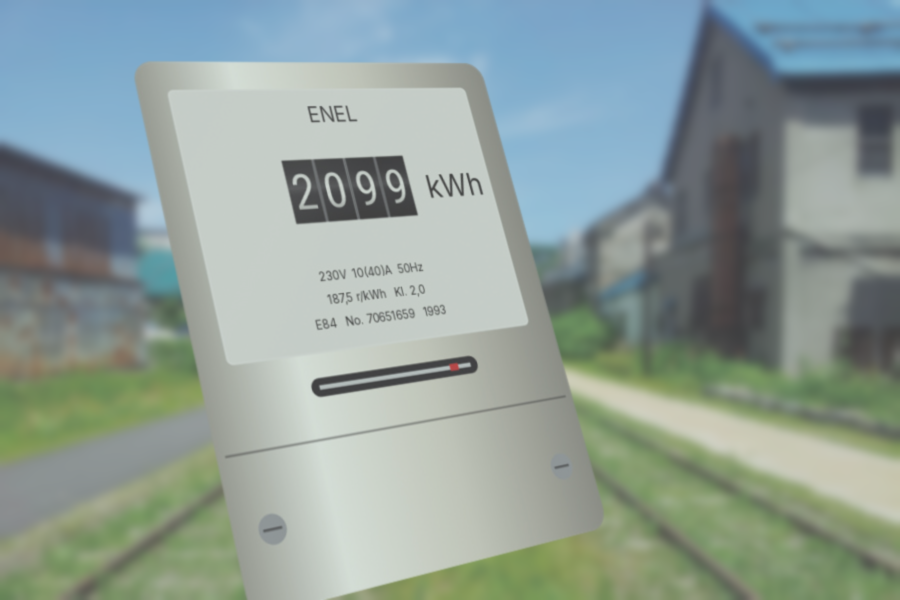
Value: 2099,kWh
